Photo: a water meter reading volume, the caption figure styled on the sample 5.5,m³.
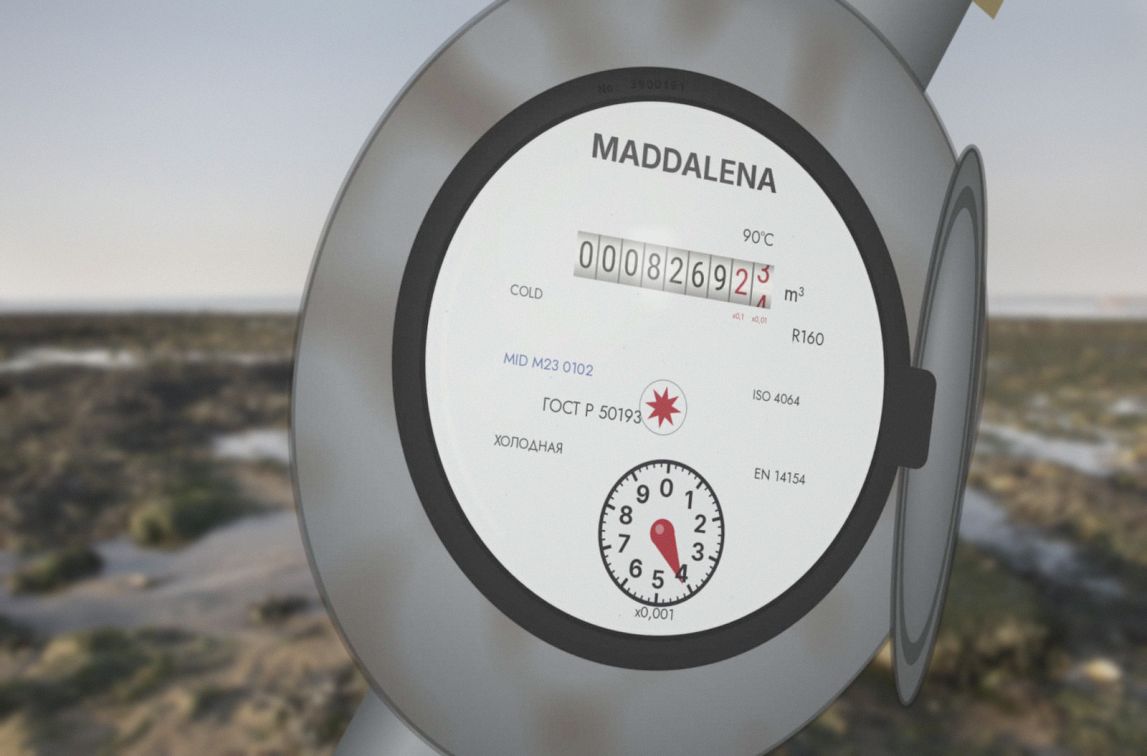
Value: 8269.234,m³
